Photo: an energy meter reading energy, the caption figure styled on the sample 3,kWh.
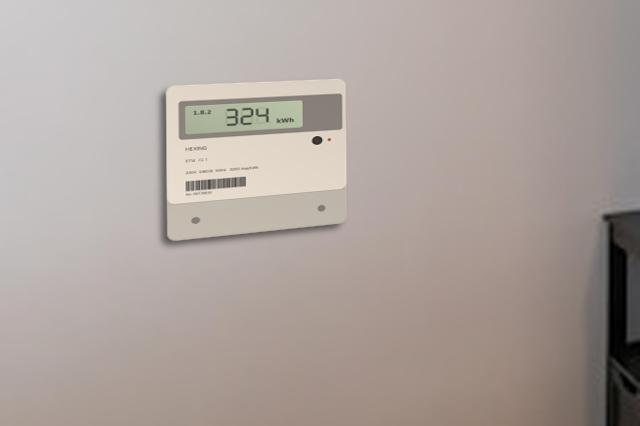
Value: 324,kWh
